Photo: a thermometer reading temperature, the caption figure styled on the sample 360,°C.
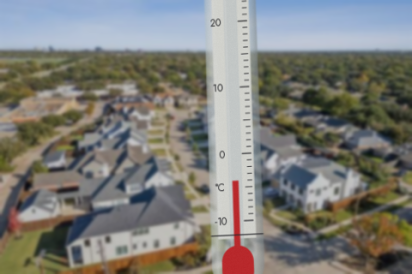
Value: -4,°C
